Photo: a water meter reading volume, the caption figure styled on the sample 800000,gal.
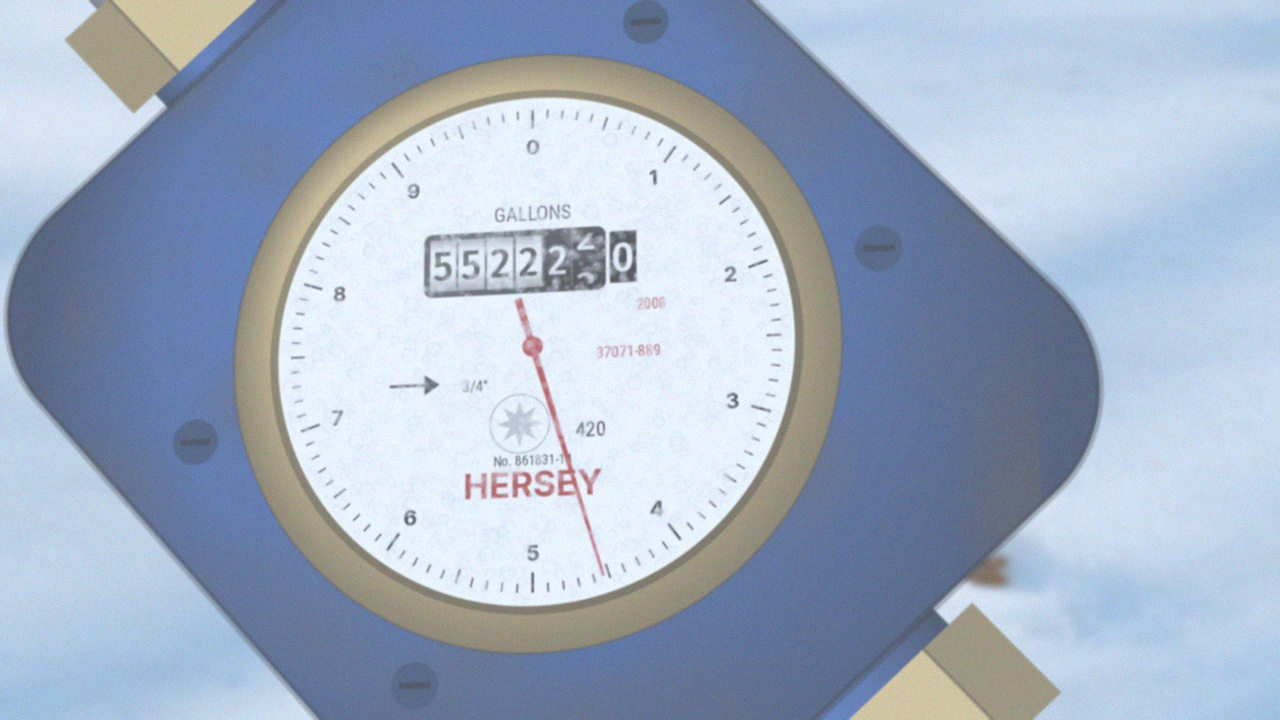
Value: 5522224.5,gal
